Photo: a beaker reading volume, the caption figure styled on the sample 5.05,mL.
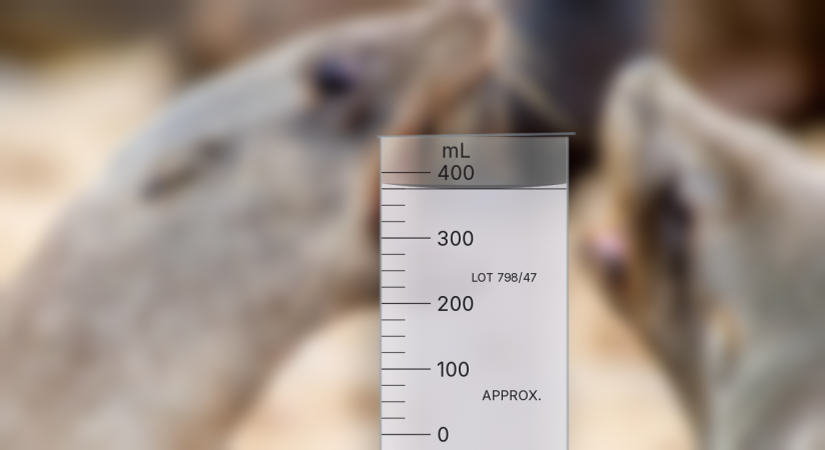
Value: 375,mL
